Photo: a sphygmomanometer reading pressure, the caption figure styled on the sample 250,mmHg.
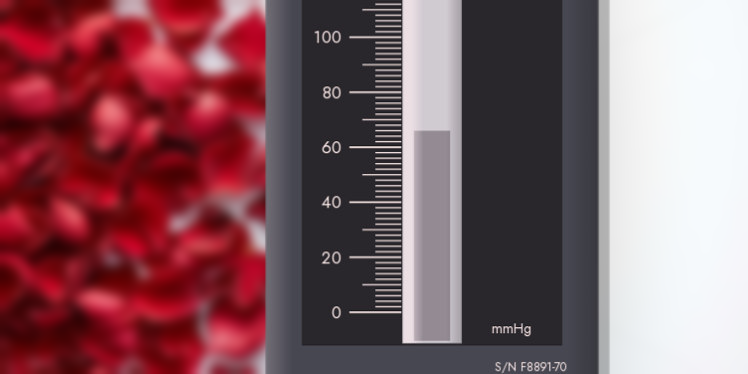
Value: 66,mmHg
